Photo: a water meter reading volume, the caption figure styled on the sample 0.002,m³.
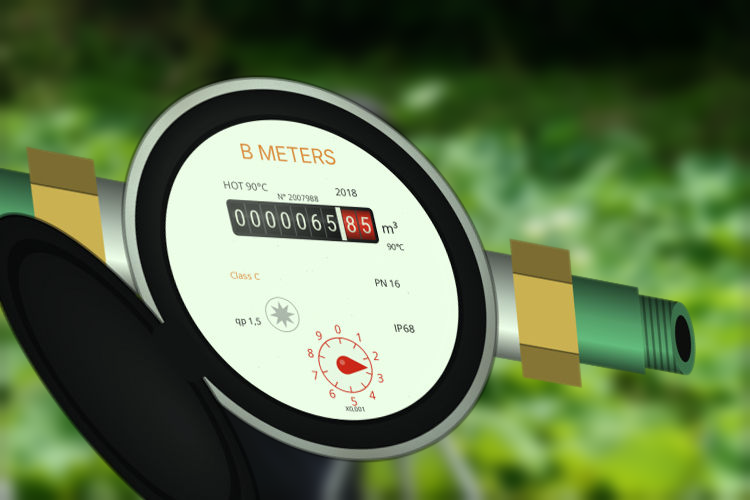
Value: 65.852,m³
